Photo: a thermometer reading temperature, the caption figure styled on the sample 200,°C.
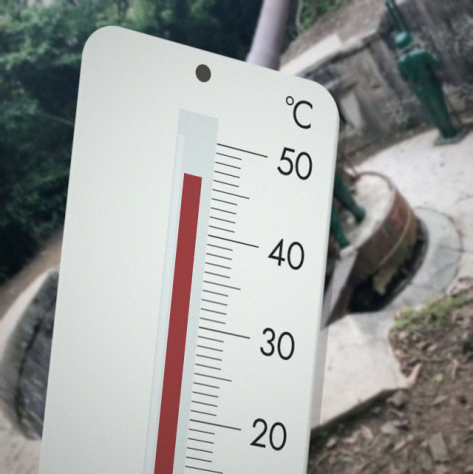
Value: 46,°C
